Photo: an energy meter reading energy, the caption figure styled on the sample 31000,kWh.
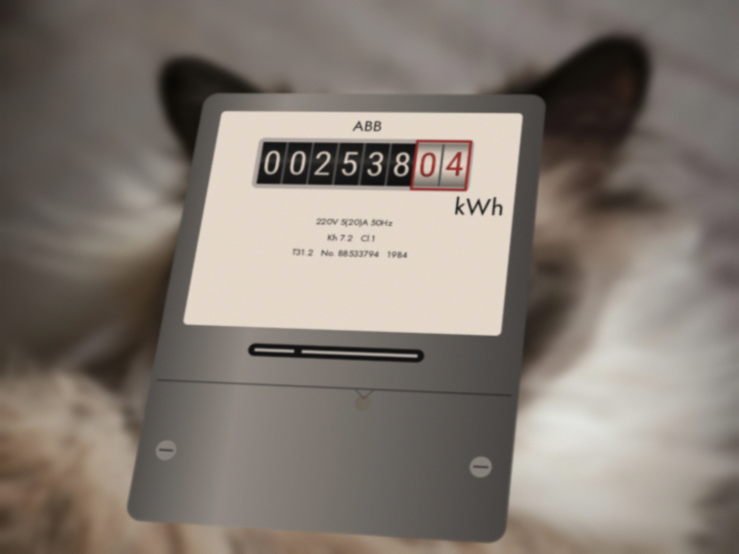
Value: 2538.04,kWh
